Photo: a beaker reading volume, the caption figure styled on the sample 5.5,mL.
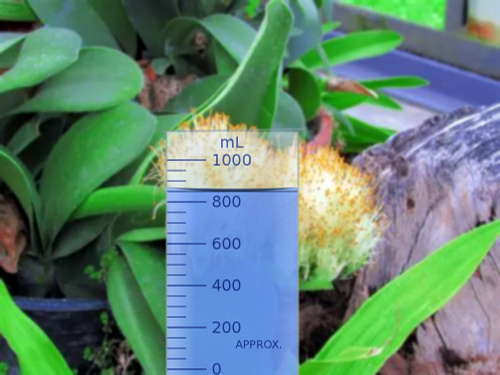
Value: 850,mL
